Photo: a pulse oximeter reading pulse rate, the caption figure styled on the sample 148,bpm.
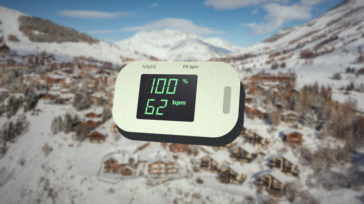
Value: 62,bpm
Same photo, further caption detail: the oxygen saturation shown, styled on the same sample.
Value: 100,%
